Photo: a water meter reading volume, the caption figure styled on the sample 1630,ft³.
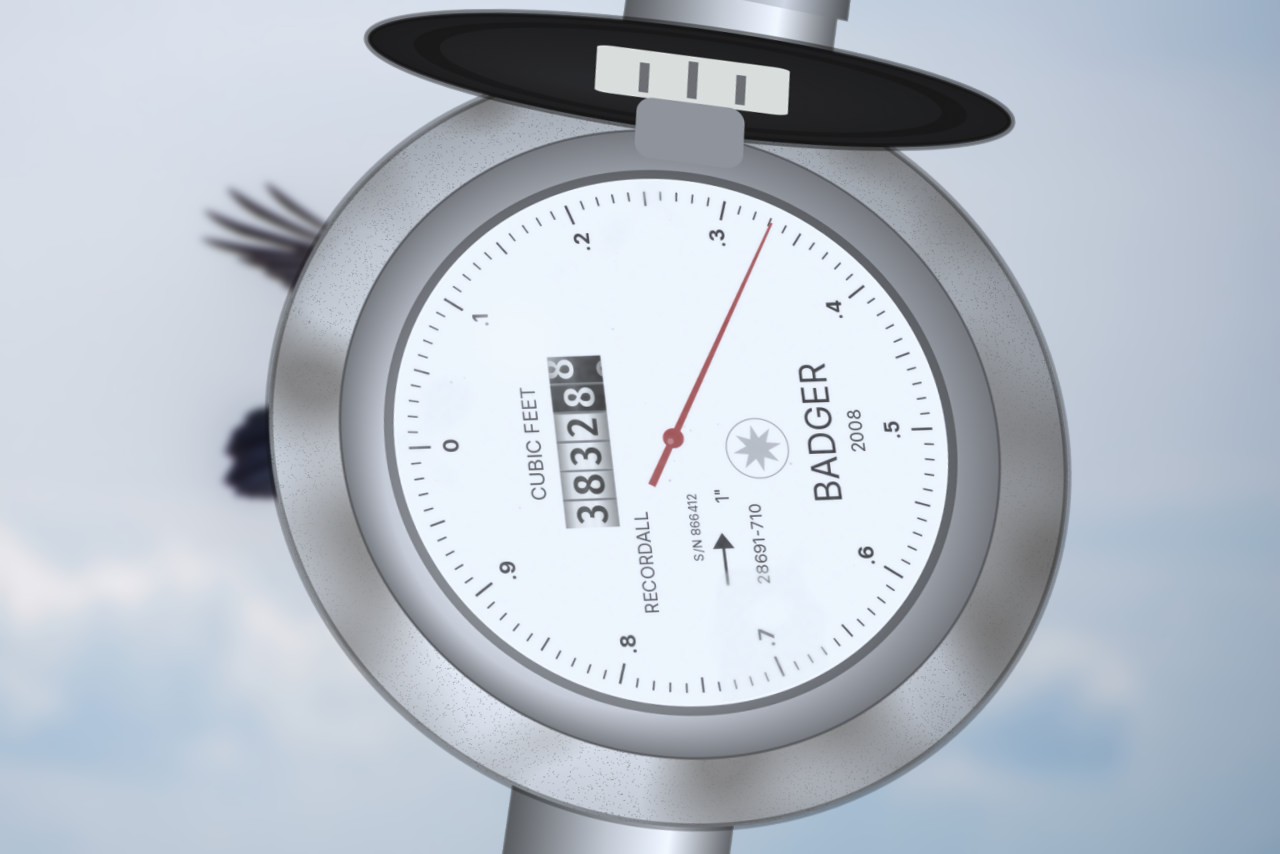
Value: 383288.33,ft³
